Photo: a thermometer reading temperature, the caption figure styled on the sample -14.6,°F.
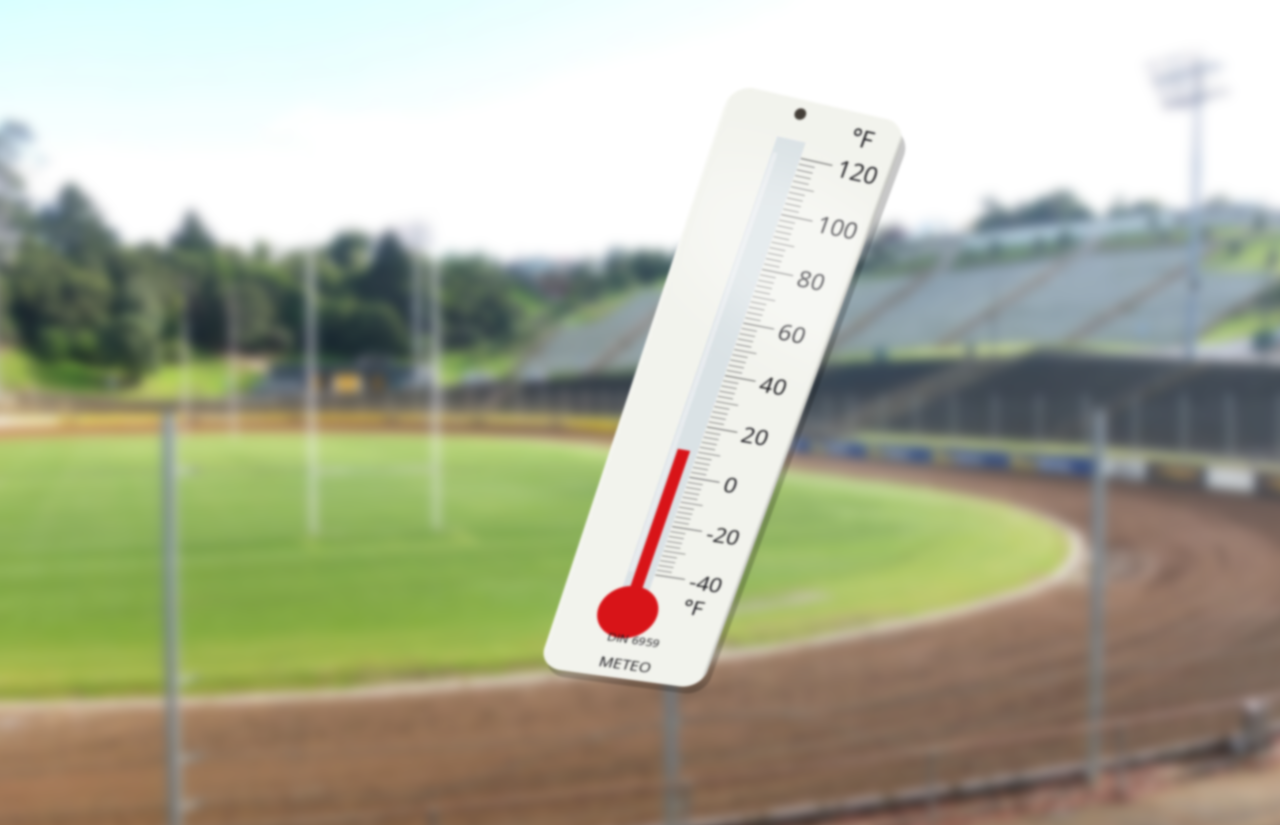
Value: 10,°F
